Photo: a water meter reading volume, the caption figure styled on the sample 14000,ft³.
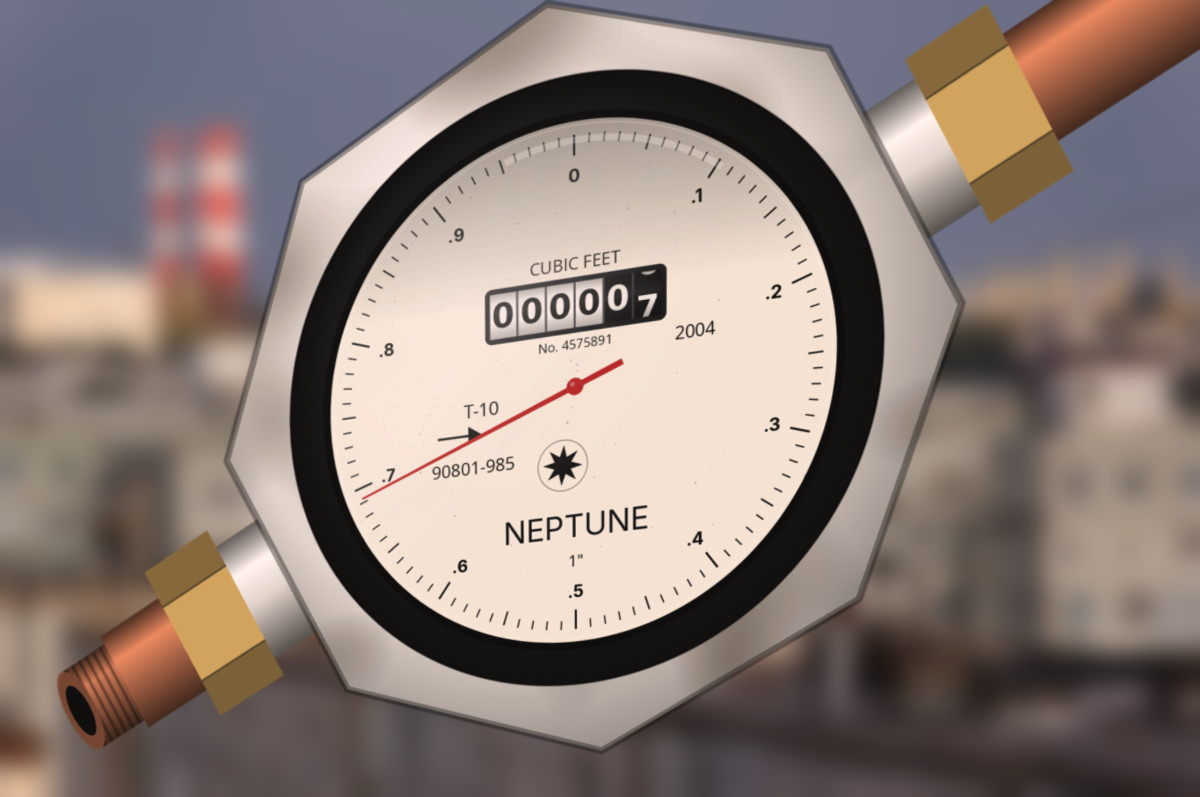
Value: 6.69,ft³
